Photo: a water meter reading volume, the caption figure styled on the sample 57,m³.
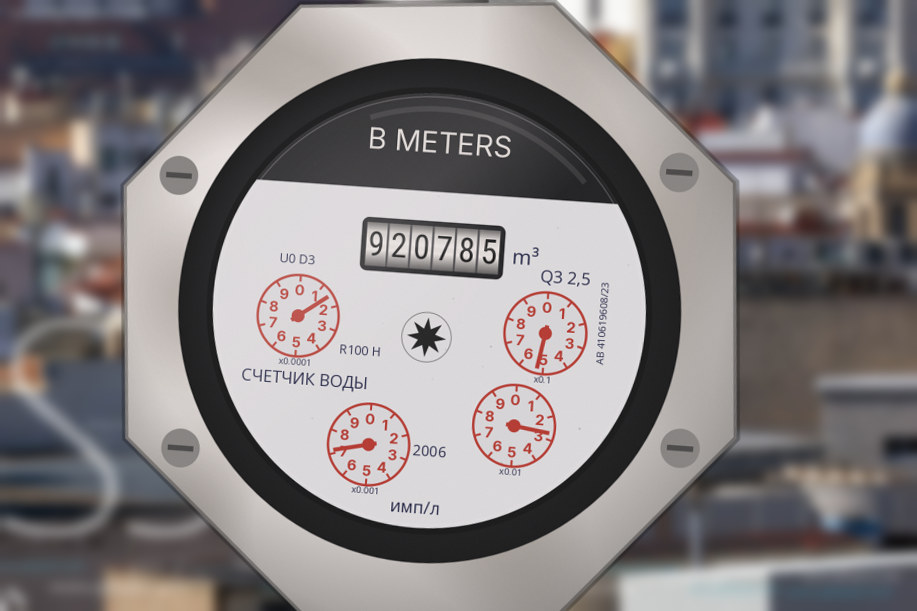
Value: 920785.5271,m³
